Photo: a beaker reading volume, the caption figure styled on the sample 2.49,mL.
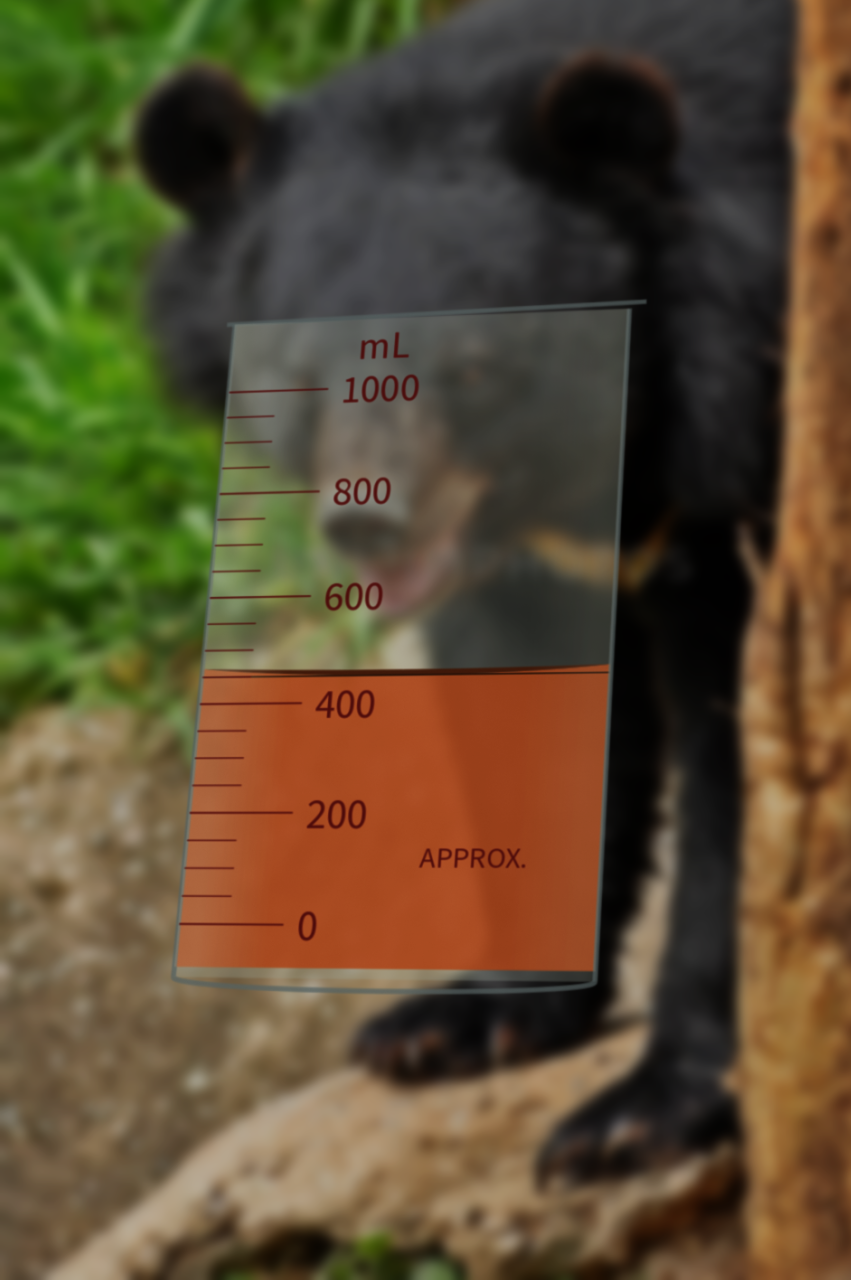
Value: 450,mL
